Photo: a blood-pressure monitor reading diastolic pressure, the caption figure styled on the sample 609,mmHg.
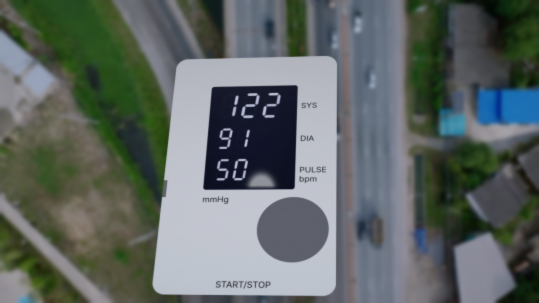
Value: 91,mmHg
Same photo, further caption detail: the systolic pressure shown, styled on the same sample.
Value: 122,mmHg
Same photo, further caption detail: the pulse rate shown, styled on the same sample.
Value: 50,bpm
